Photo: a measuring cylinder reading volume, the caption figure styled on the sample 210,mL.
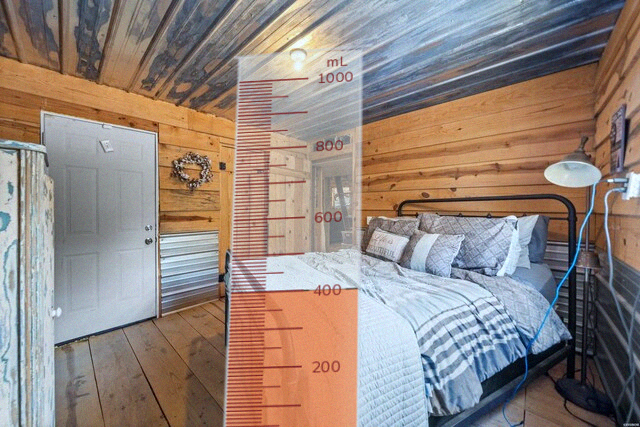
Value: 400,mL
